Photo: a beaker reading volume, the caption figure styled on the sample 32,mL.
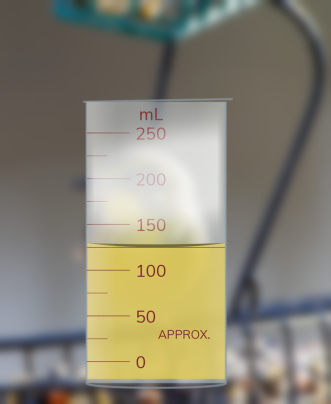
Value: 125,mL
